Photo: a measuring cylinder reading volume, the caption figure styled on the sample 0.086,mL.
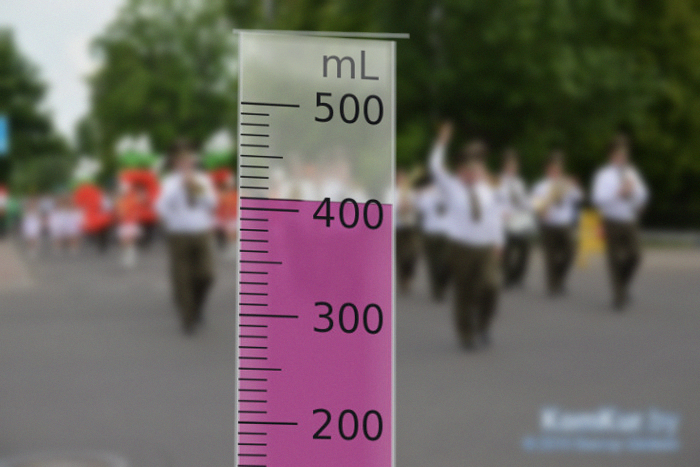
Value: 410,mL
